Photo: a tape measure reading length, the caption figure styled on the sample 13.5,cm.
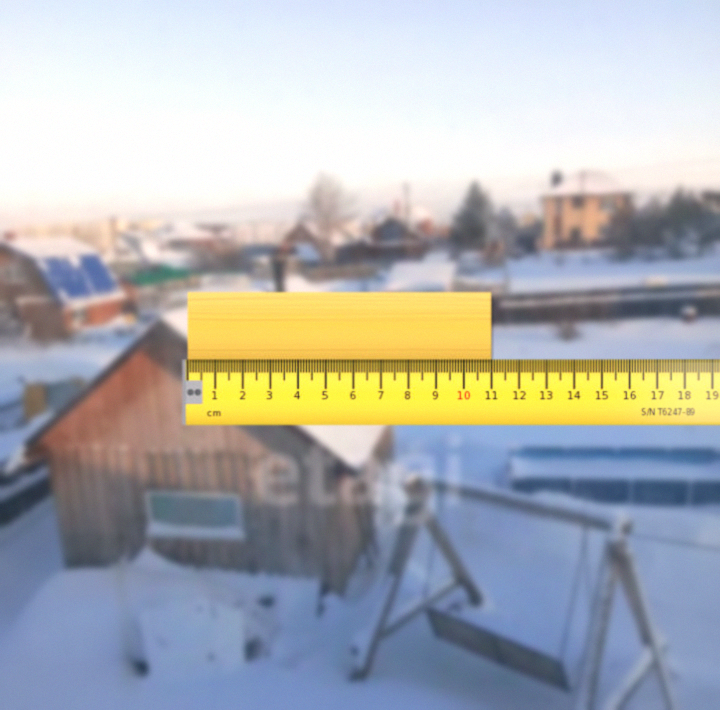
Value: 11,cm
